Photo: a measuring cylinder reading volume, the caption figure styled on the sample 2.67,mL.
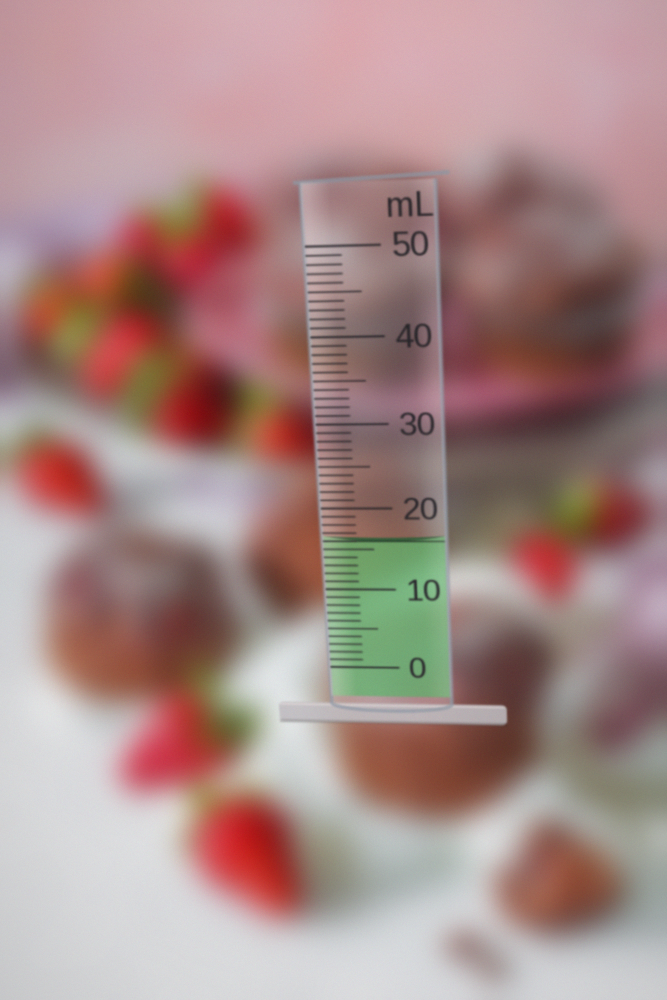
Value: 16,mL
